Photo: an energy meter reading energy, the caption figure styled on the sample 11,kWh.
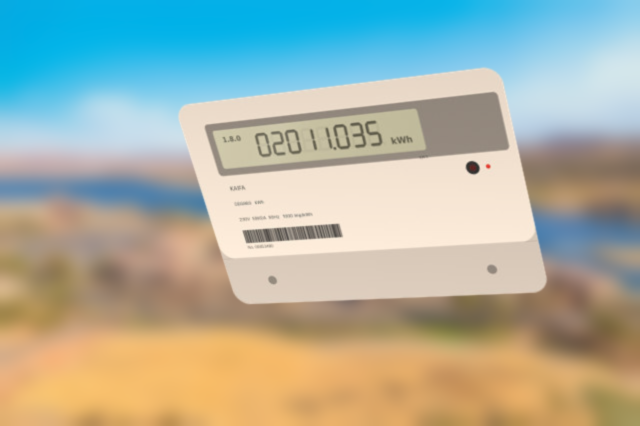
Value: 2011.035,kWh
